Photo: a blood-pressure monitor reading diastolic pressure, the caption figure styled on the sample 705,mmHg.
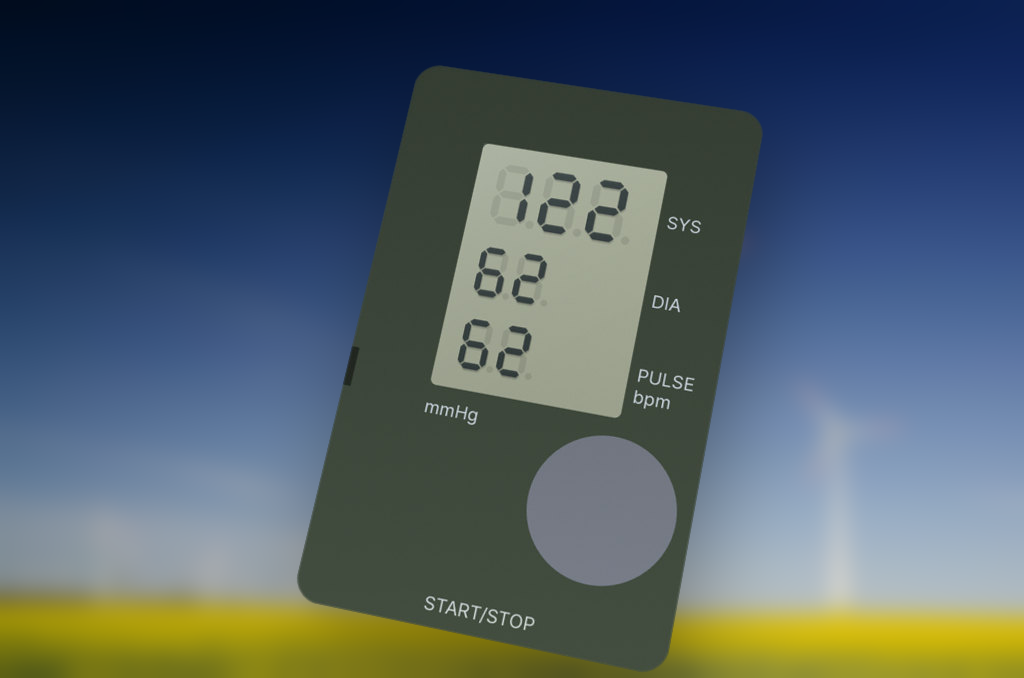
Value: 62,mmHg
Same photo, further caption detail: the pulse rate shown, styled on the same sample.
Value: 62,bpm
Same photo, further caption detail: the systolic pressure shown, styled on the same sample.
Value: 122,mmHg
